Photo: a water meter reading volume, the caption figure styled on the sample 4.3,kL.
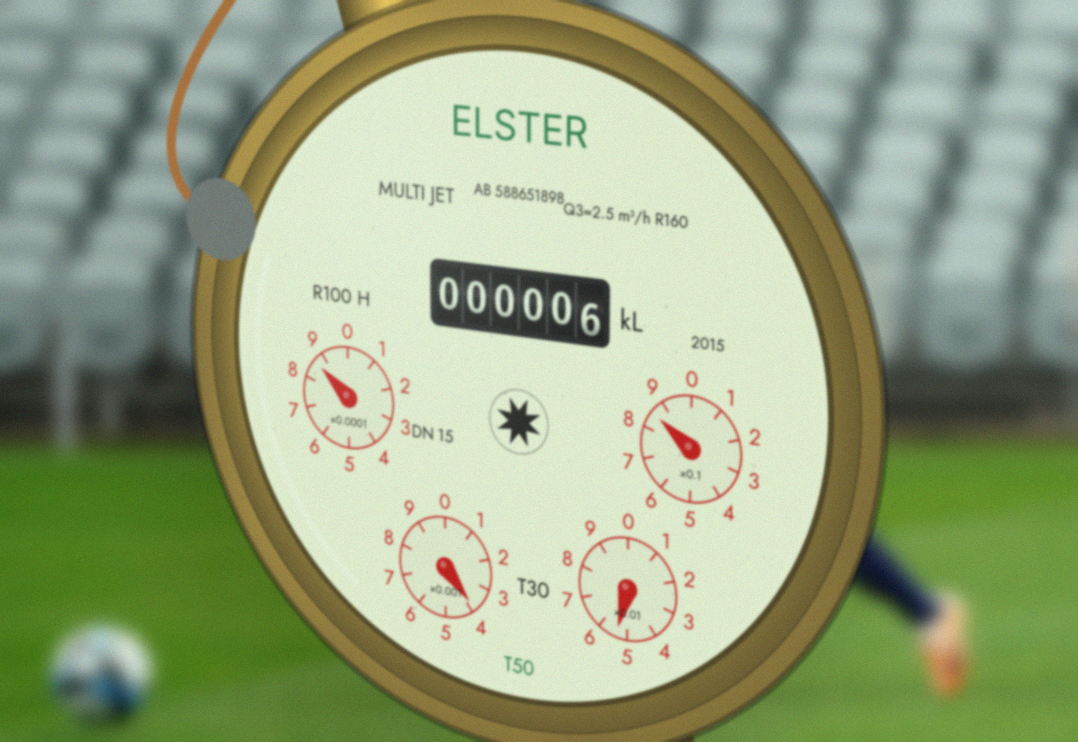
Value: 5.8538,kL
